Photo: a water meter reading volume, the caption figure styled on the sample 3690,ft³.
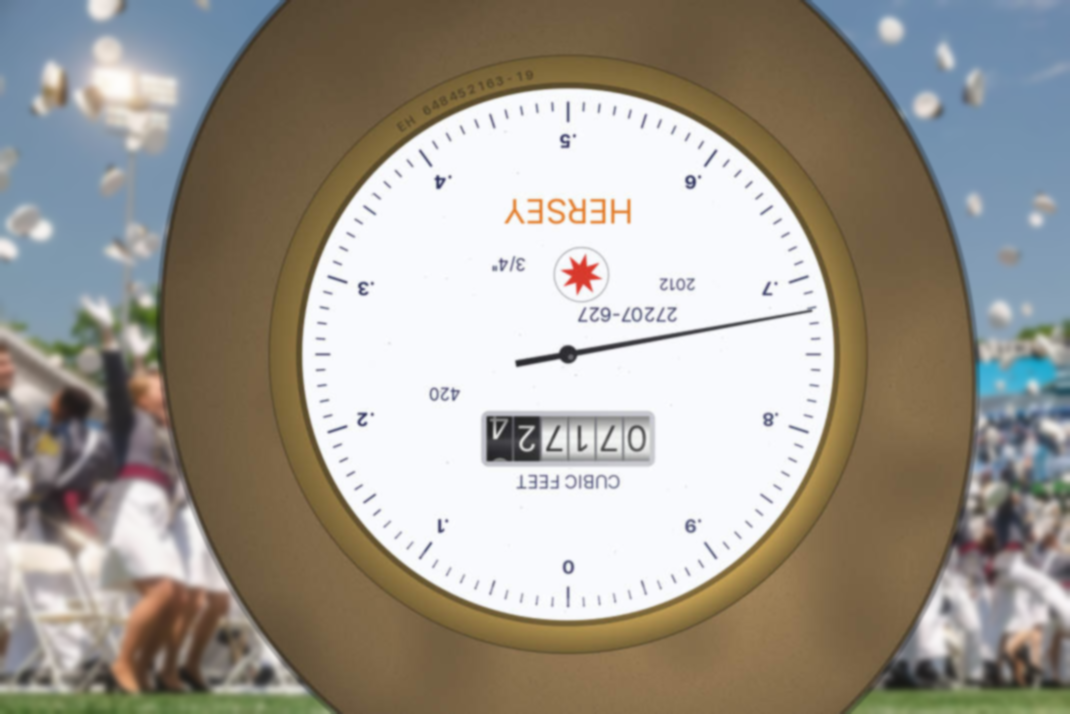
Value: 71723.72,ft³
